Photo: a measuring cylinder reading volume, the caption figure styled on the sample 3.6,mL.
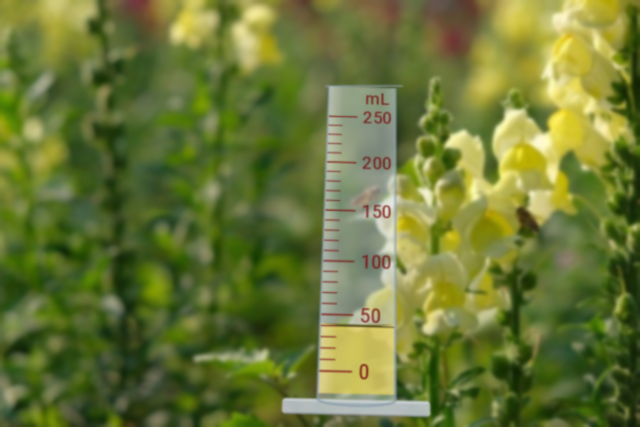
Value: 40,mL
